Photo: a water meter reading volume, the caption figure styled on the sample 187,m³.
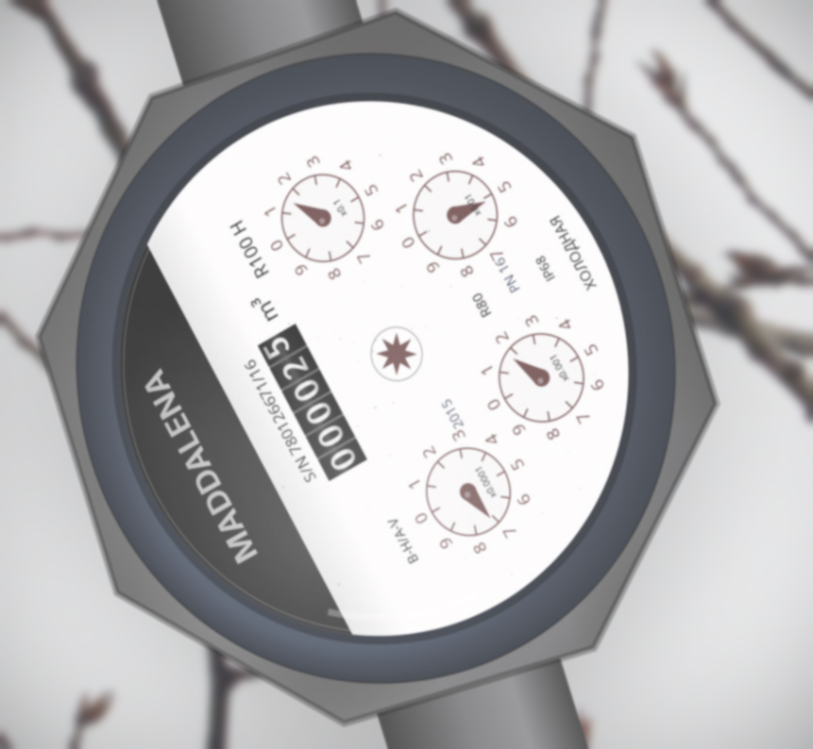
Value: 25.1517,m³
